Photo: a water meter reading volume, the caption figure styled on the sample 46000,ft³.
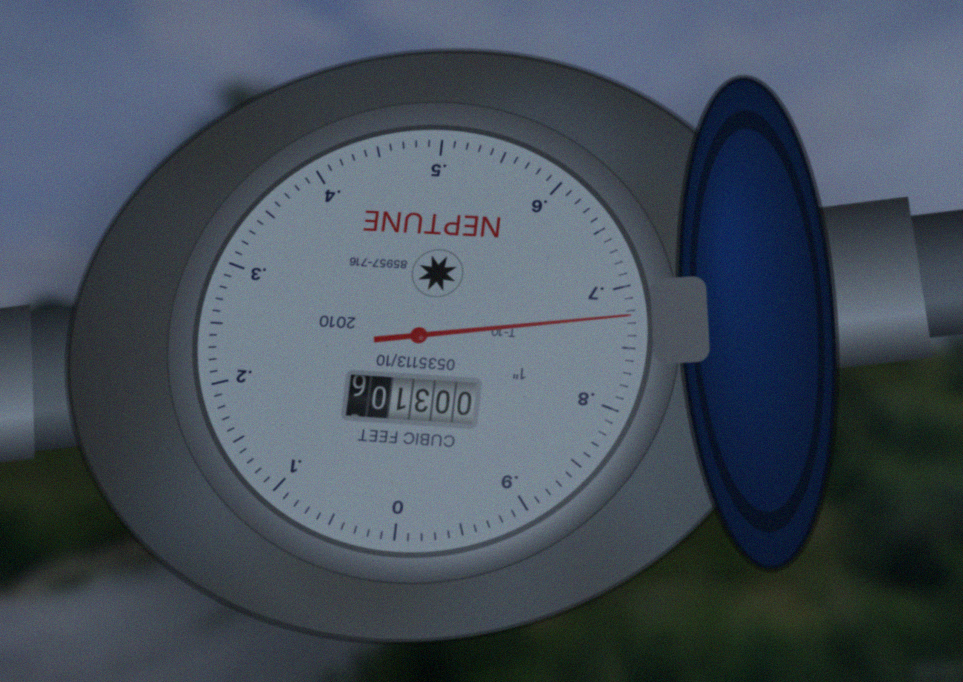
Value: 3105.72,ft³
